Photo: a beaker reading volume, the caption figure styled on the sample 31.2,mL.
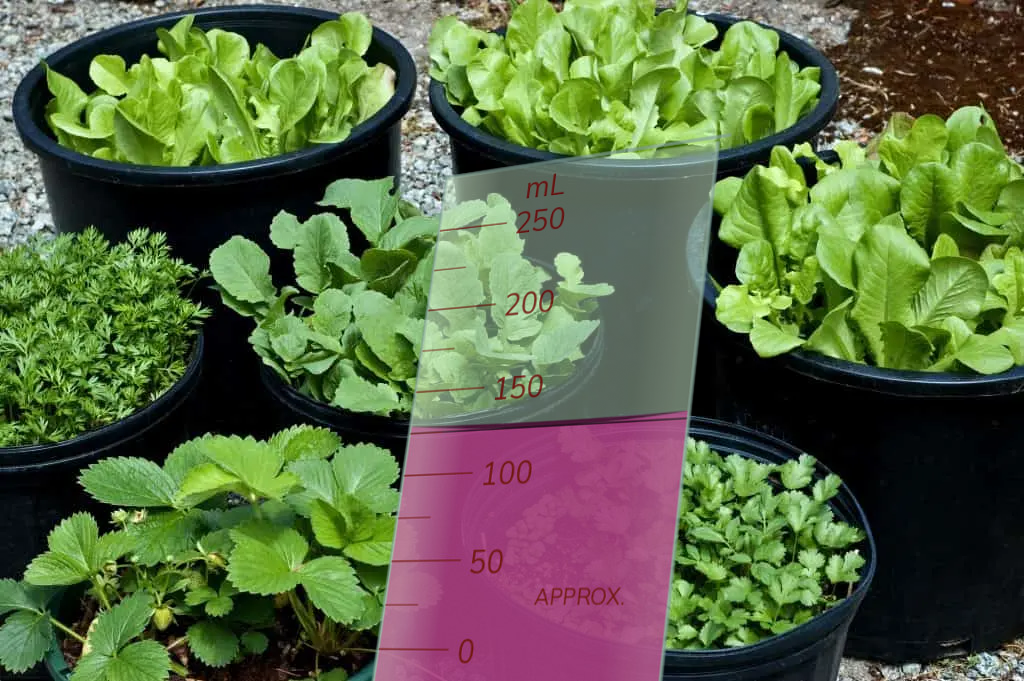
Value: 125,mL
